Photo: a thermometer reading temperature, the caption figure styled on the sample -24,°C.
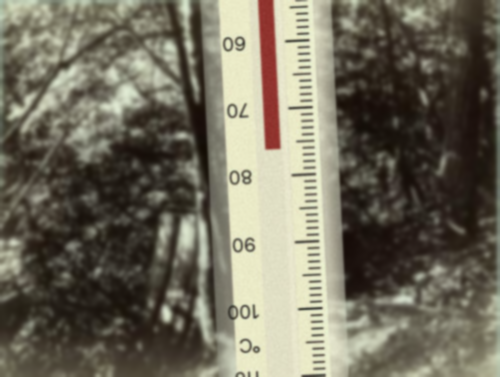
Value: 76,°C
